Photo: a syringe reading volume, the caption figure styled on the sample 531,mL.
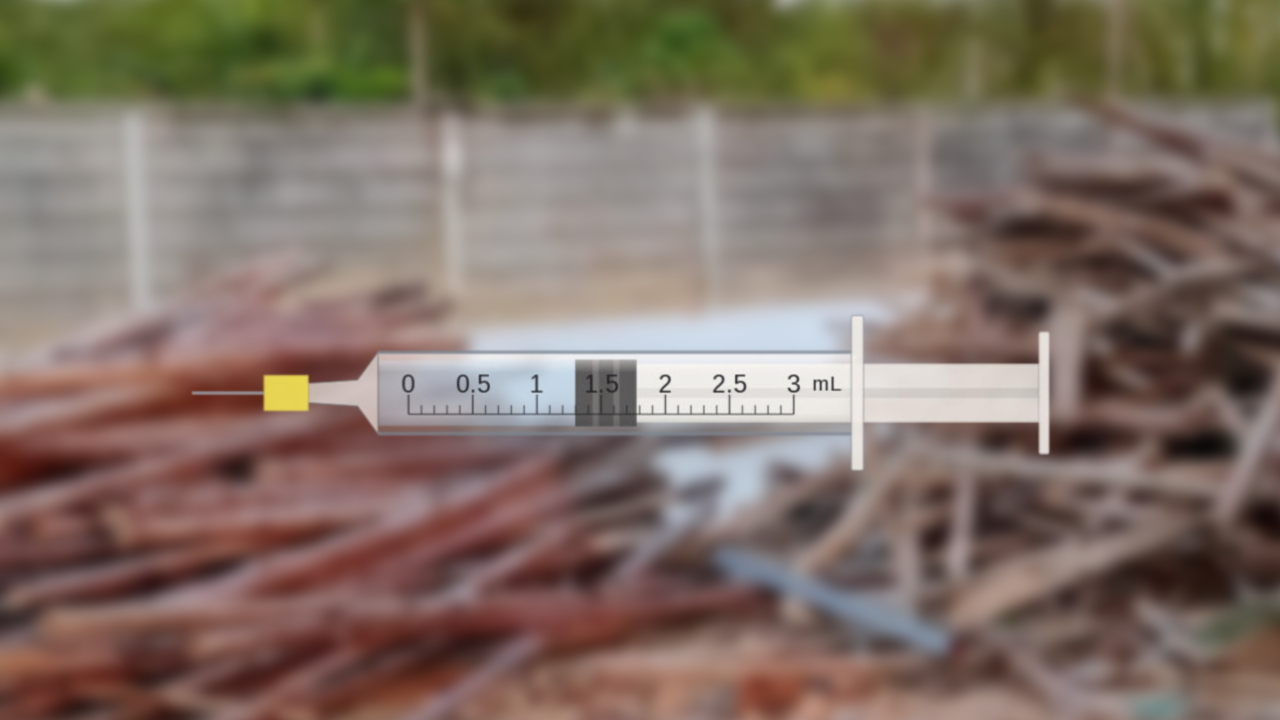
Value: 1.3,mL
